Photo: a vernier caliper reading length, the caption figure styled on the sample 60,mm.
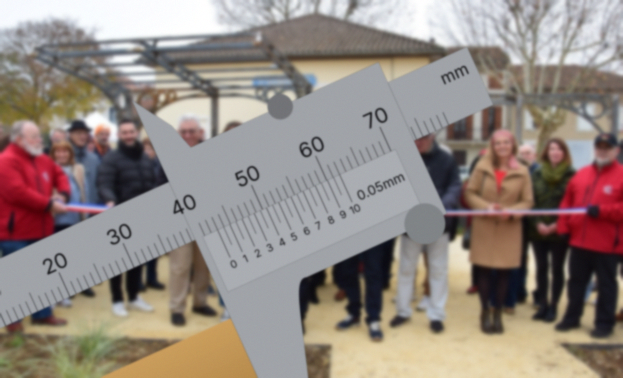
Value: 43.0,mm
